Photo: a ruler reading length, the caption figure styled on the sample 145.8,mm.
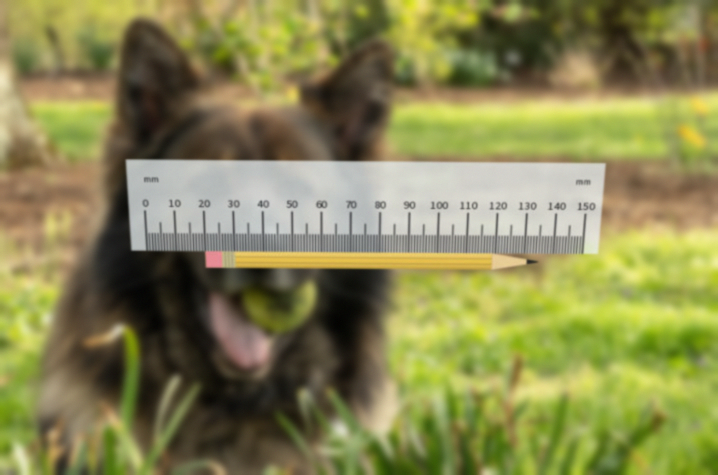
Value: 115,mm
